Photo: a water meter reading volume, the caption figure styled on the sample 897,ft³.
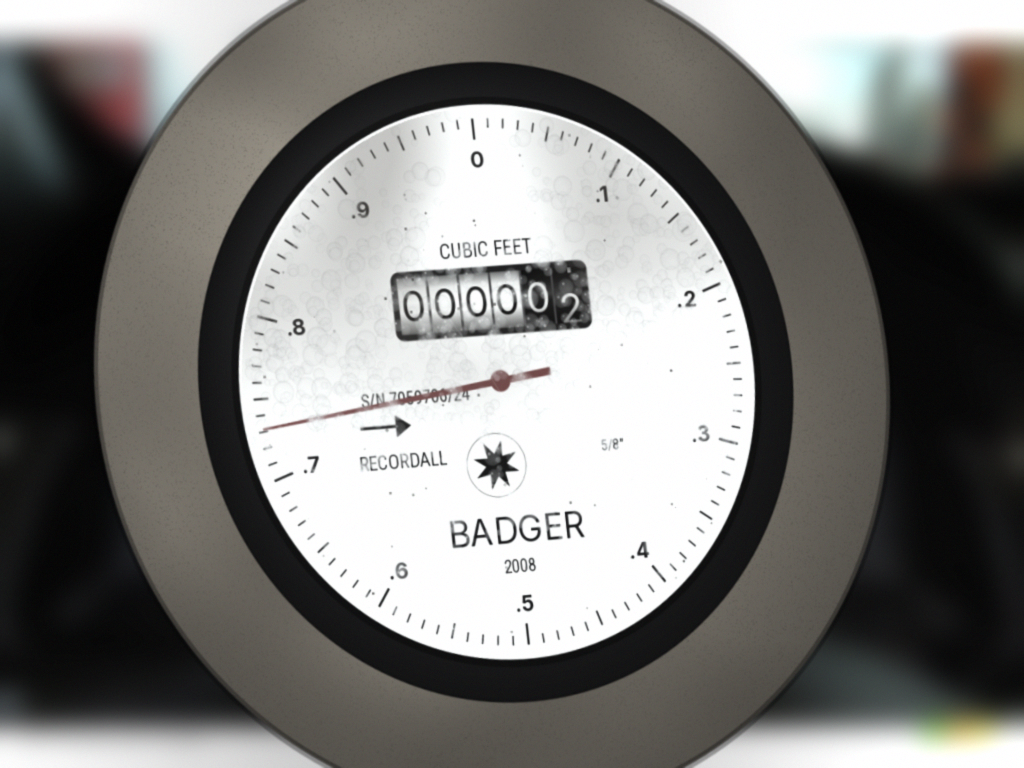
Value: 1.73,ft³
